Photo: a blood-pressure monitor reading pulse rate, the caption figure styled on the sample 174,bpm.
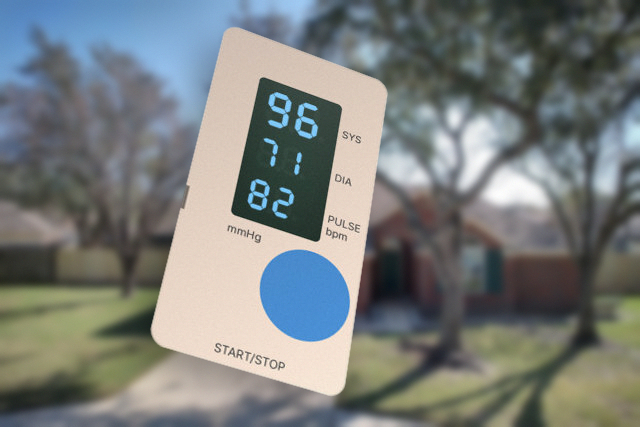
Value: 82,bpm
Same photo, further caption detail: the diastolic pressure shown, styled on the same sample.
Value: 71,mmHg
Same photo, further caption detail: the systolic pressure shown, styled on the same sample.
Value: 96,mmHg
